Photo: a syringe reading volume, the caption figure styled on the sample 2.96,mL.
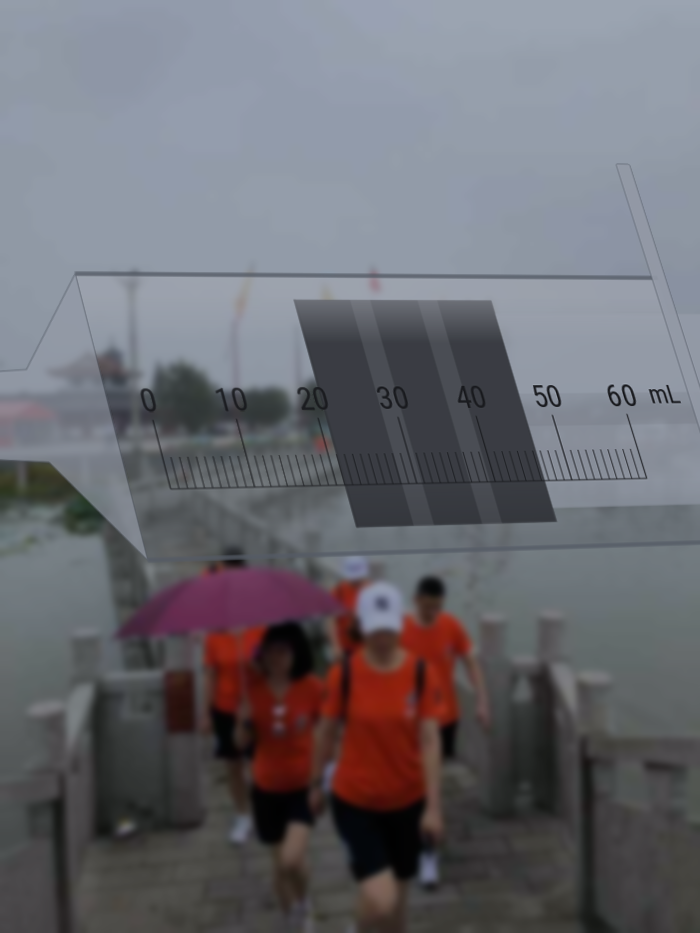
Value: 21,mL
